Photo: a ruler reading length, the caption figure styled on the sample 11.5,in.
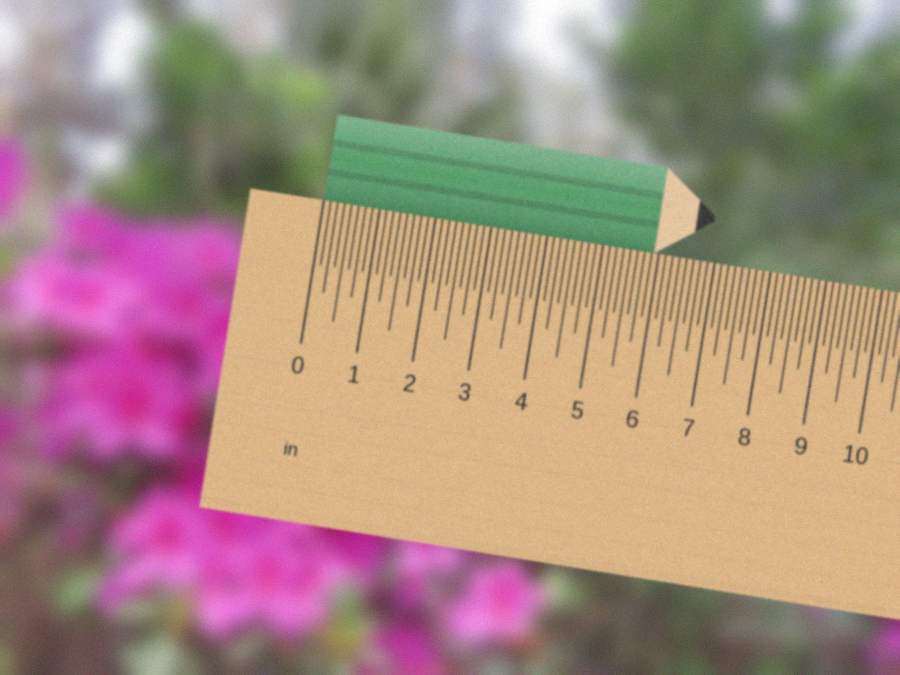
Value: 6.875,in
